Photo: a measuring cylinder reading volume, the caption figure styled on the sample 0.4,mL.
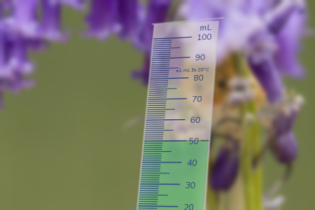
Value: 50,mL
